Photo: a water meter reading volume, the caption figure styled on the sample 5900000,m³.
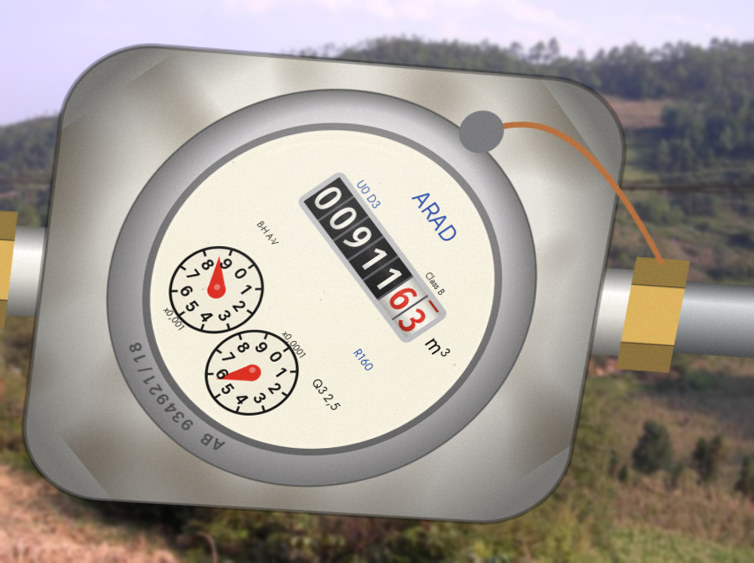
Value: 911.6285,m³
